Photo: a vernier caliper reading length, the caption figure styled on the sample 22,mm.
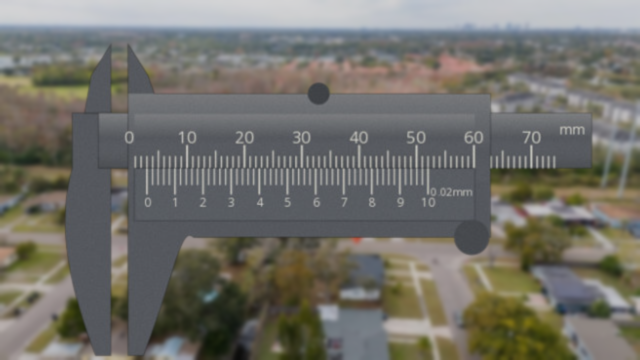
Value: 3.0,mm
